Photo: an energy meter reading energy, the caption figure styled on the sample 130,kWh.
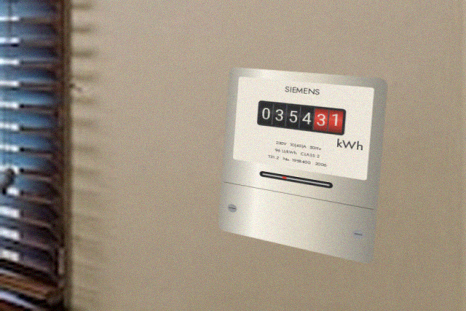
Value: 354.31,kWh
